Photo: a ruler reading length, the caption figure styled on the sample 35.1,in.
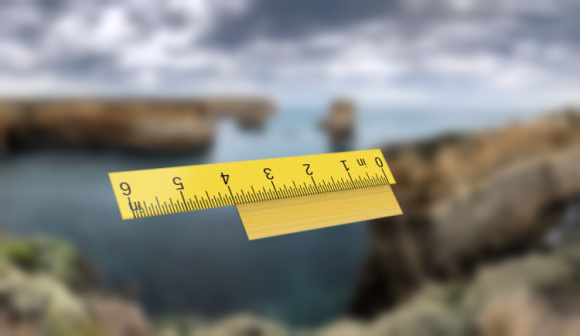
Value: 4,in
